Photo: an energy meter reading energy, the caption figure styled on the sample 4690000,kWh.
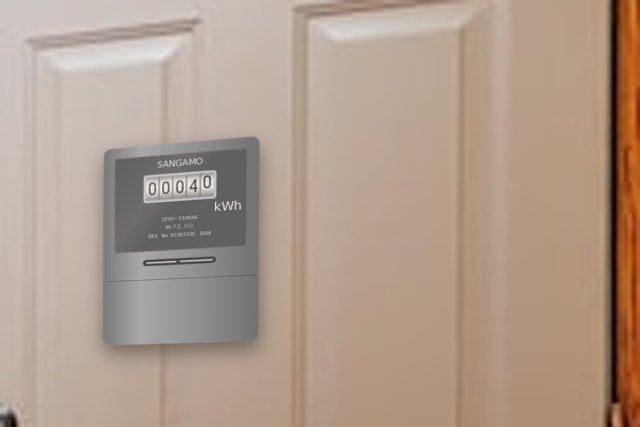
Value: 40,kWh
